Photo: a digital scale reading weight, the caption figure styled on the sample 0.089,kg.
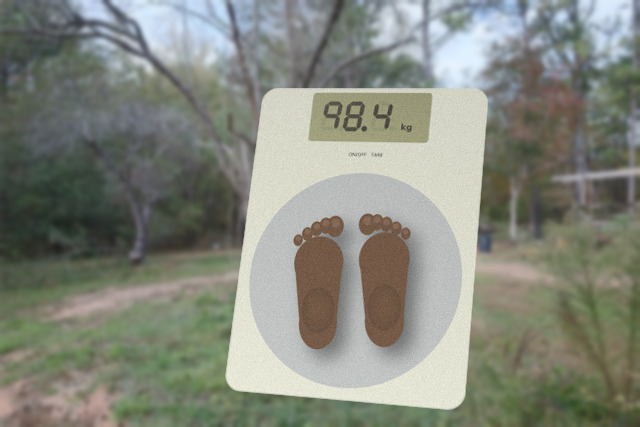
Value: 98.4,kg
